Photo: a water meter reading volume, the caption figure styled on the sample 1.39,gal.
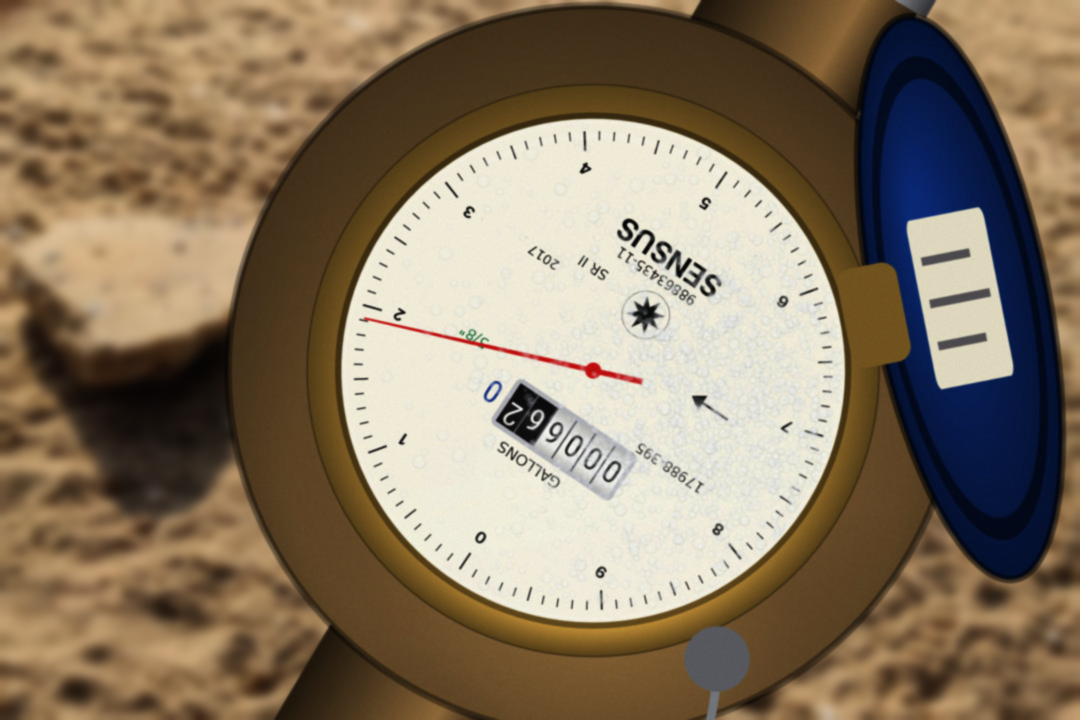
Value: 6621.9,gal
